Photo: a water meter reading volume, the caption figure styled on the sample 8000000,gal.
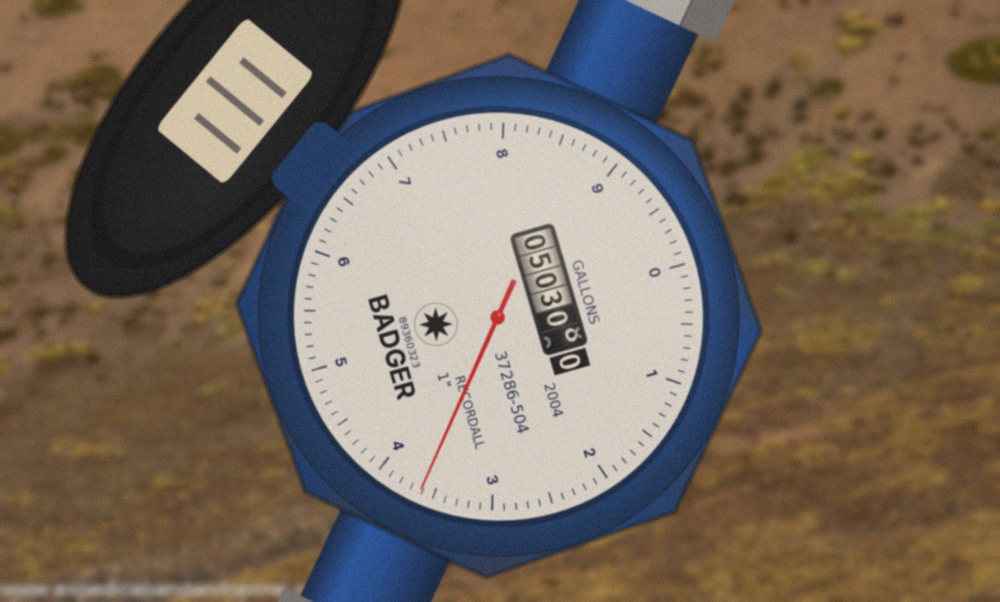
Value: 503083.6,gal
